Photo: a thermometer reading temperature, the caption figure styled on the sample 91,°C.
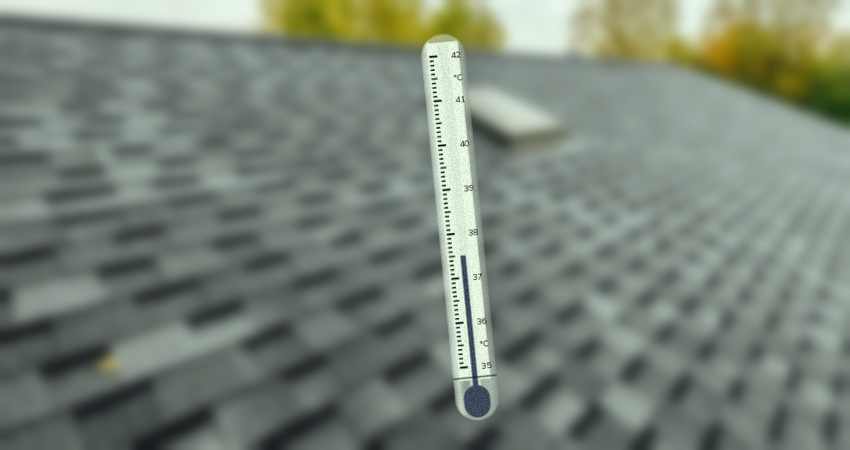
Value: 37.5,°C
